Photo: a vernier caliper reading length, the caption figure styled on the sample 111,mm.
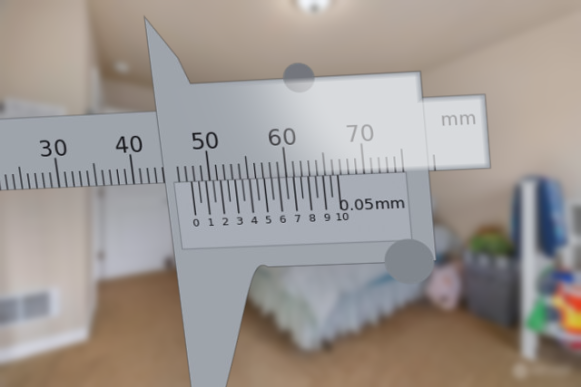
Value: 47.6,mm
